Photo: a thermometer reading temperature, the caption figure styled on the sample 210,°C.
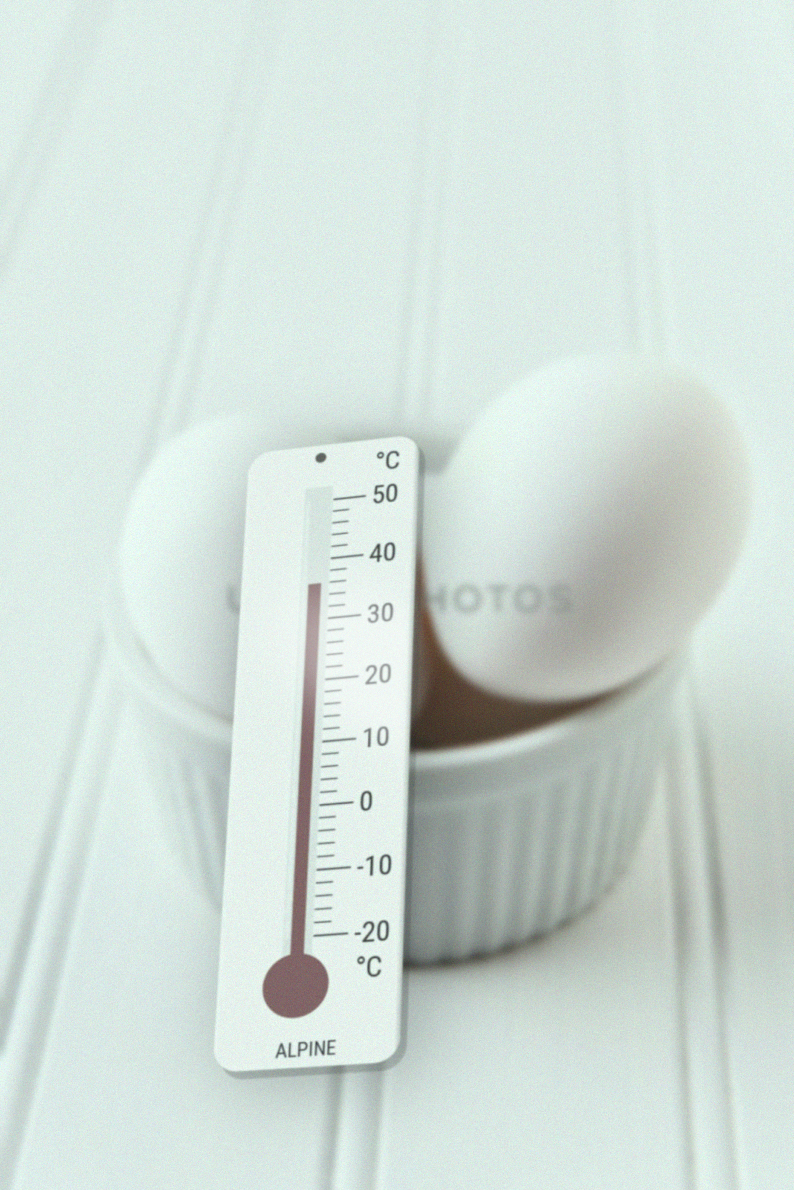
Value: 36,°C
